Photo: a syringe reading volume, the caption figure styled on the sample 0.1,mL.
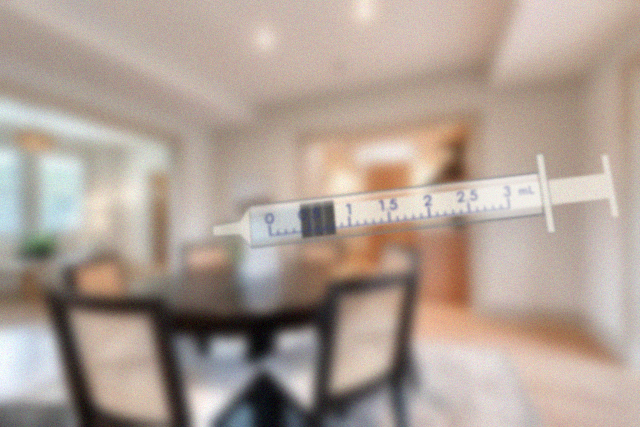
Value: 0.4,mL
